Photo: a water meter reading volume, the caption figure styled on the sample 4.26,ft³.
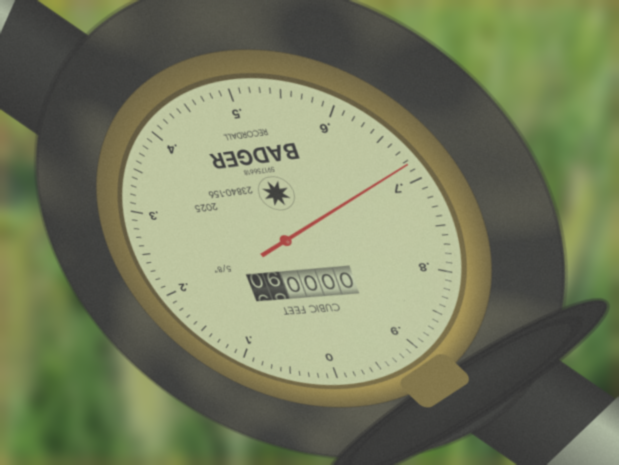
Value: 89.68,ft³
